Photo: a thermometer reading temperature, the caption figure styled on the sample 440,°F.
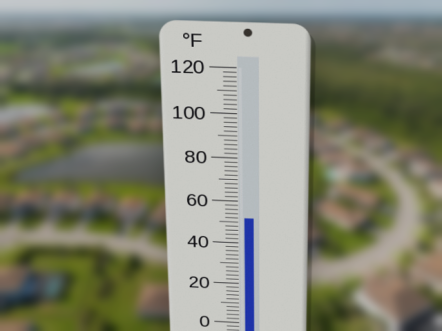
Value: 52,°F
